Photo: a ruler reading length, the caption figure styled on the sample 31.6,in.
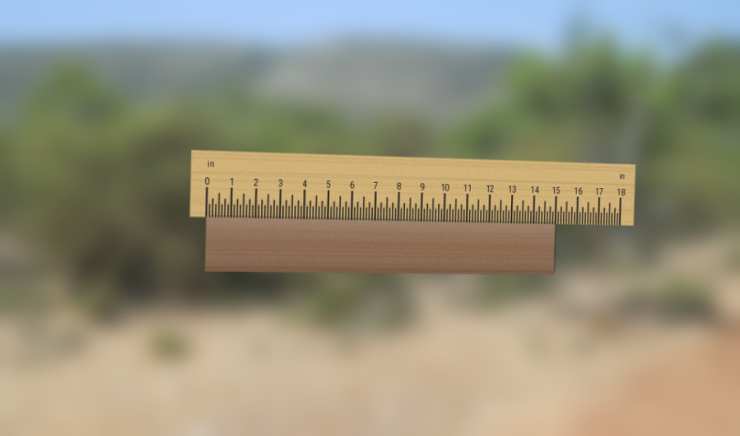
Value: 15,in
